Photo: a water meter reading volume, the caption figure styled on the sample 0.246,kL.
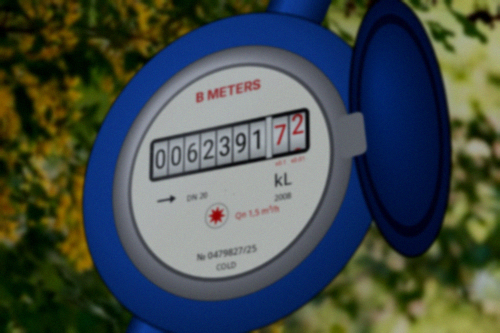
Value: 62391.72,kL
